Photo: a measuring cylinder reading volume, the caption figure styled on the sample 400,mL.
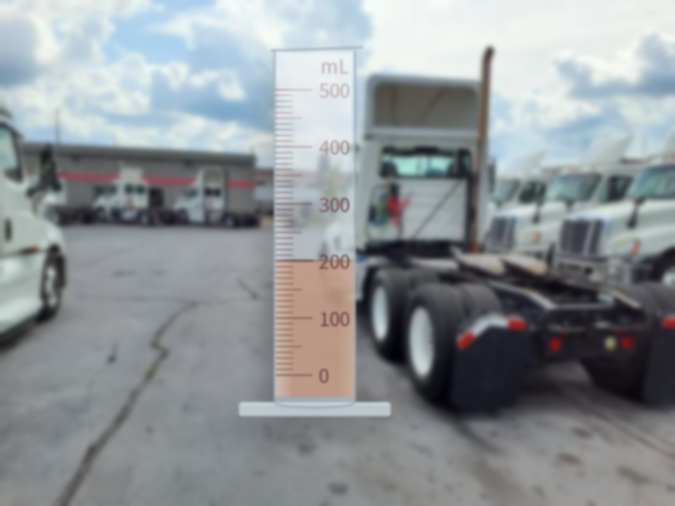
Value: 200,mL
